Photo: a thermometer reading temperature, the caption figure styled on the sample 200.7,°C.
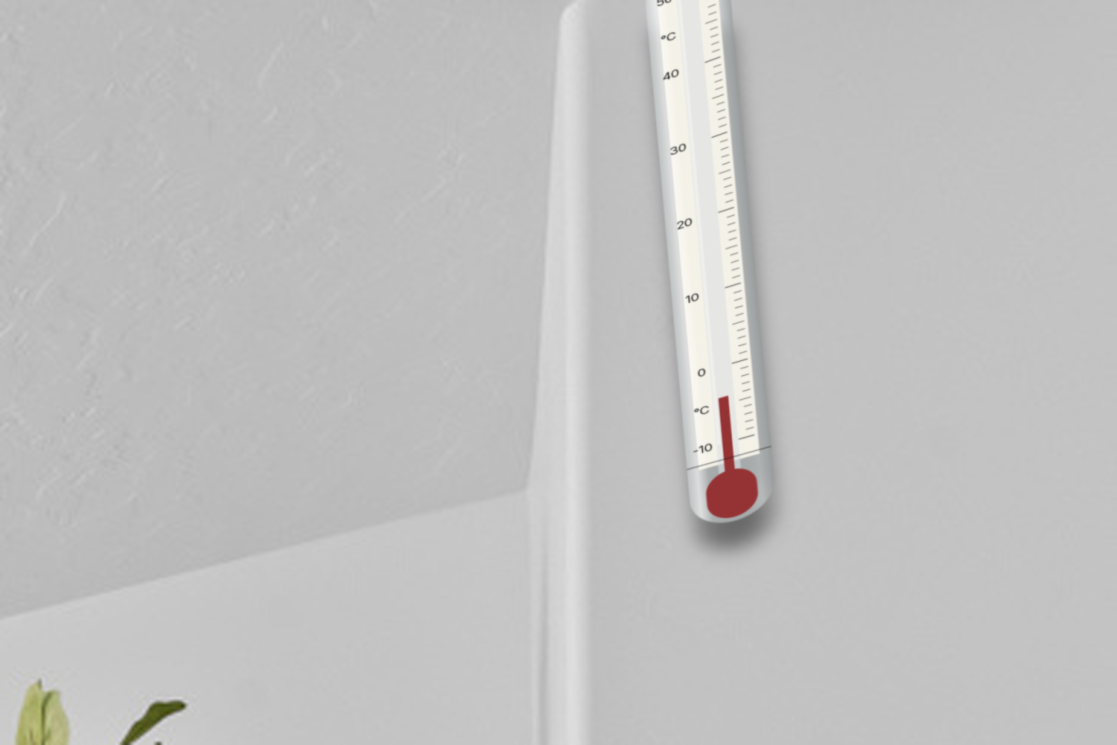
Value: -4,°C
